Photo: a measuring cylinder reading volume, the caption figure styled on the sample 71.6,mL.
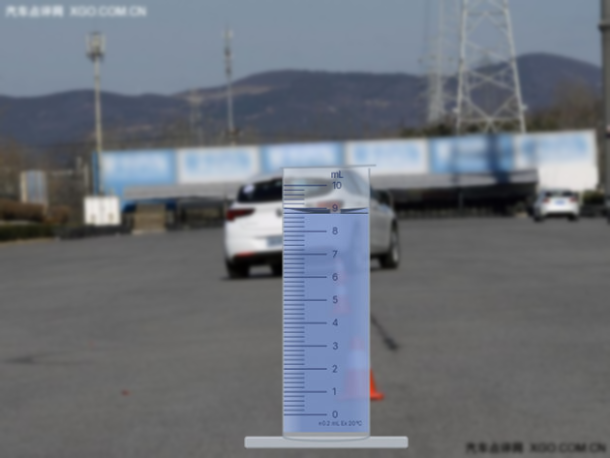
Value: 8.8,mL
